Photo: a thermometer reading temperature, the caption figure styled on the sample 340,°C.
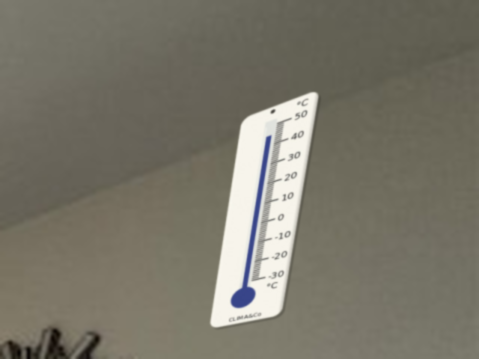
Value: 45,°C
